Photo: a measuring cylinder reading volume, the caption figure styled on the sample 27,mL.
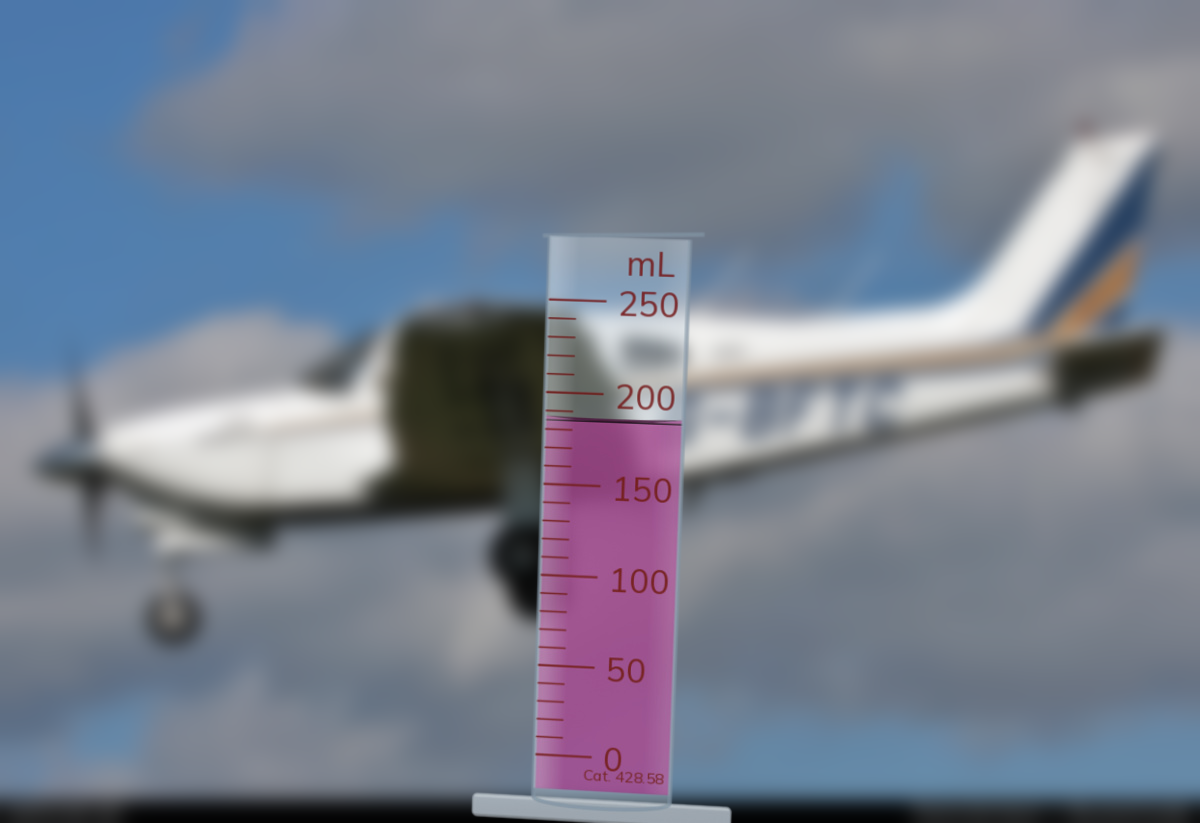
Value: 185,mL
